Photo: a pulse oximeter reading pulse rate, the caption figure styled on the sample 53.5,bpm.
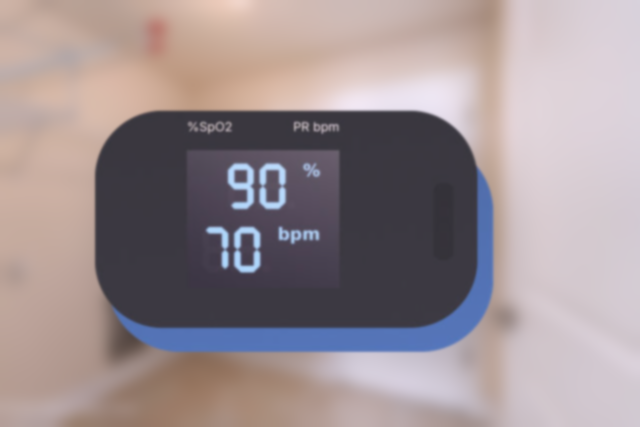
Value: 70,bpm
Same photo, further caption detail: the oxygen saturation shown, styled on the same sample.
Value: 90,%
